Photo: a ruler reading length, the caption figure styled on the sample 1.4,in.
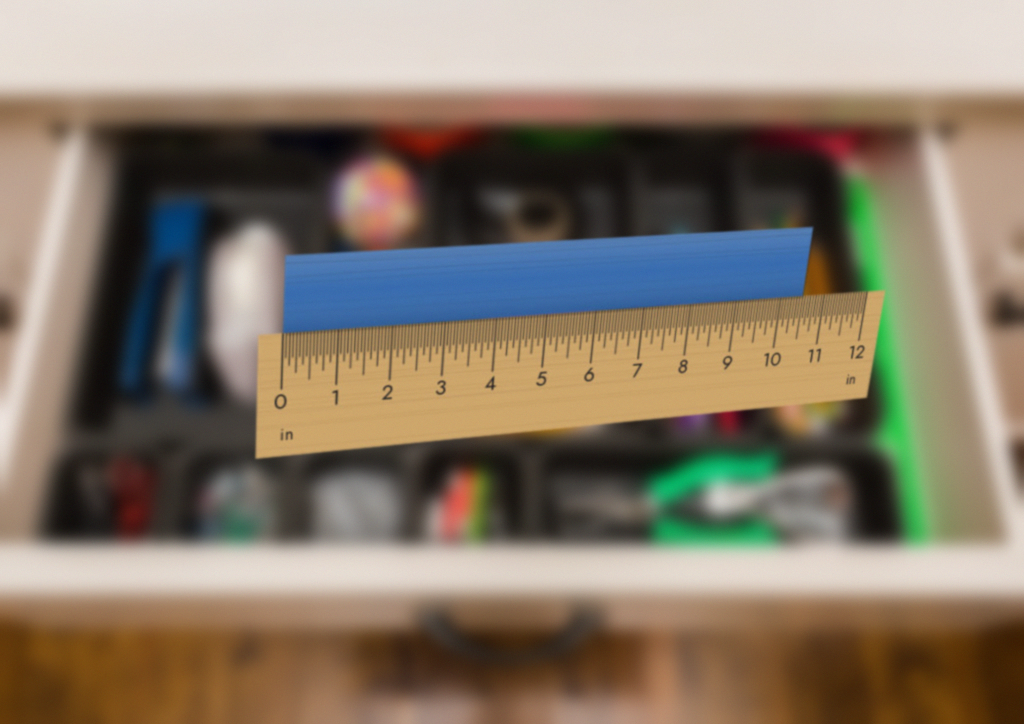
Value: 10.5,in
